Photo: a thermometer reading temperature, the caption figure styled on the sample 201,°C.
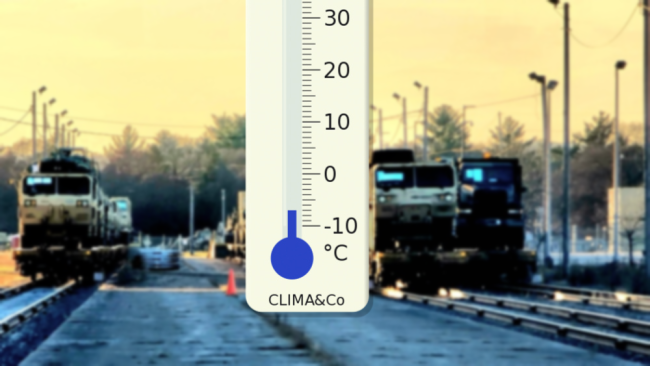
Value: -7,°C
